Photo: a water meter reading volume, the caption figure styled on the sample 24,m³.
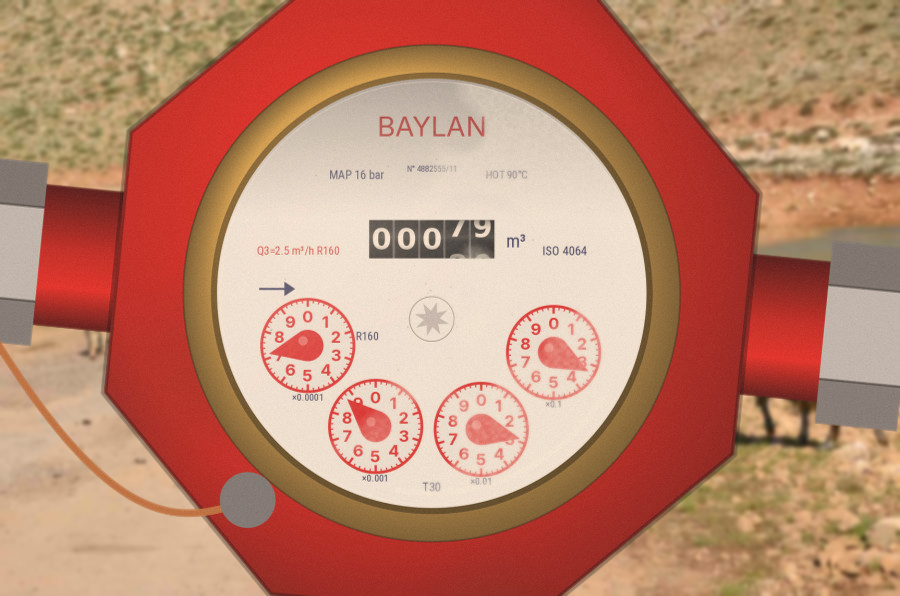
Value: 79.3287,m³
